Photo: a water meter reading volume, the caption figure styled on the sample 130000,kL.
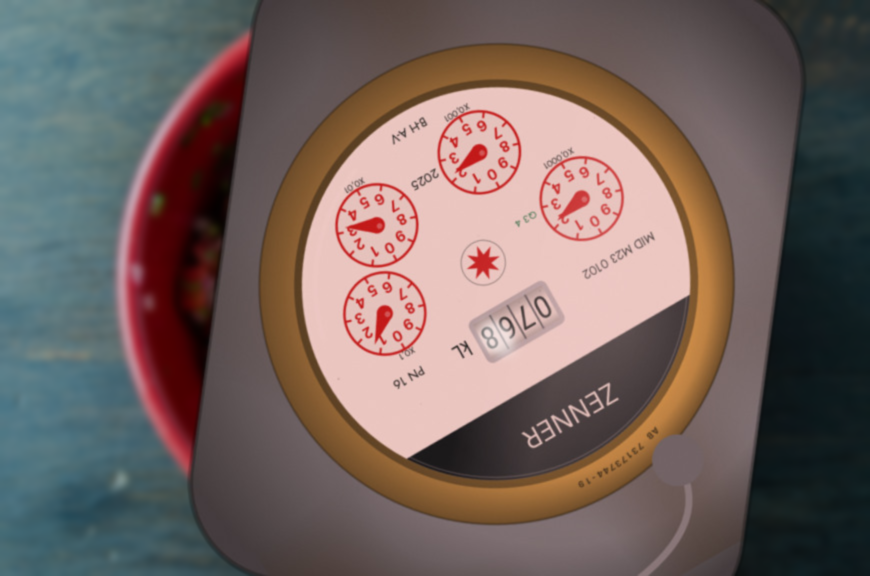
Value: 768.1322,kL
